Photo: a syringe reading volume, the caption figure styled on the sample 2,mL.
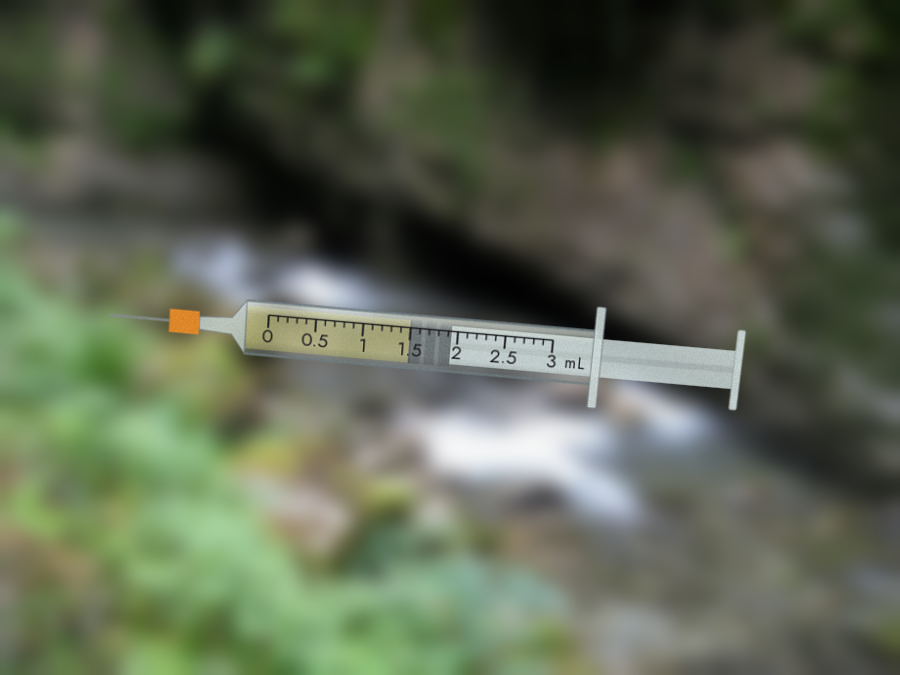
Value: 1.5,mL
